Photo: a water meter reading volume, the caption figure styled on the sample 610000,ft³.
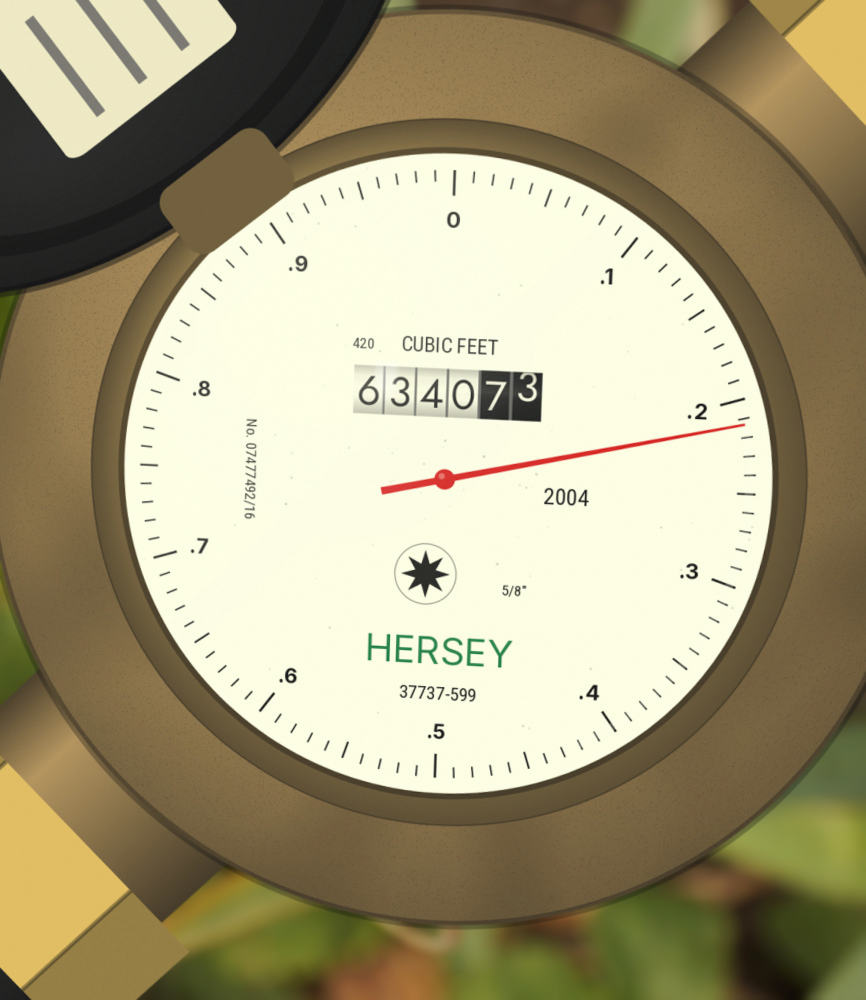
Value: 634073.21,ft³
